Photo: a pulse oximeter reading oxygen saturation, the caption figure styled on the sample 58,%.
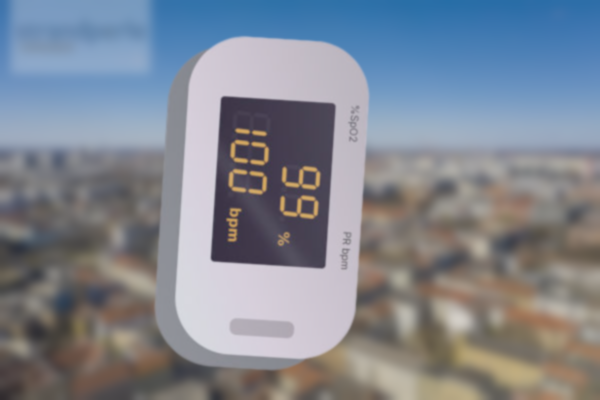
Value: 99,%
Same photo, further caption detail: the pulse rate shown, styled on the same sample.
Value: 100,bpm
